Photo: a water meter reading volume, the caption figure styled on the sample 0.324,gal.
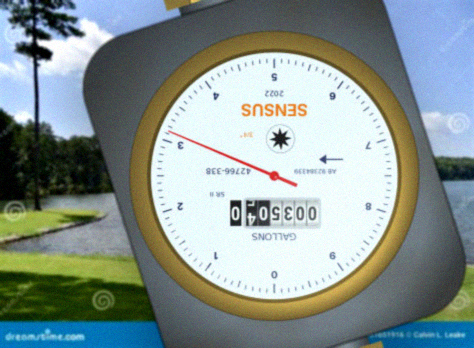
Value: 35043.1,gal
